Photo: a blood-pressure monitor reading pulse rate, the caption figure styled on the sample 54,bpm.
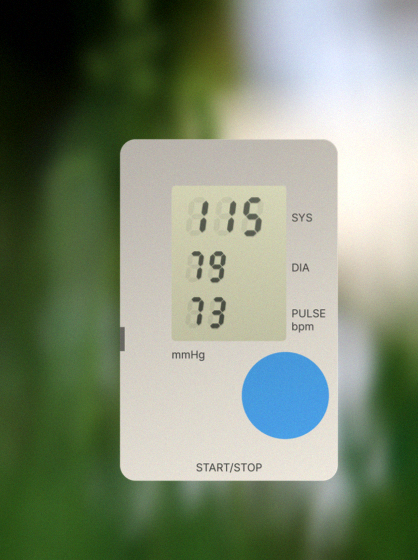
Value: 73,bpm
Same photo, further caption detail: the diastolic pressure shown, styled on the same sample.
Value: 79,mmHg
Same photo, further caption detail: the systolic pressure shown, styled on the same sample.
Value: 115,mmHg
